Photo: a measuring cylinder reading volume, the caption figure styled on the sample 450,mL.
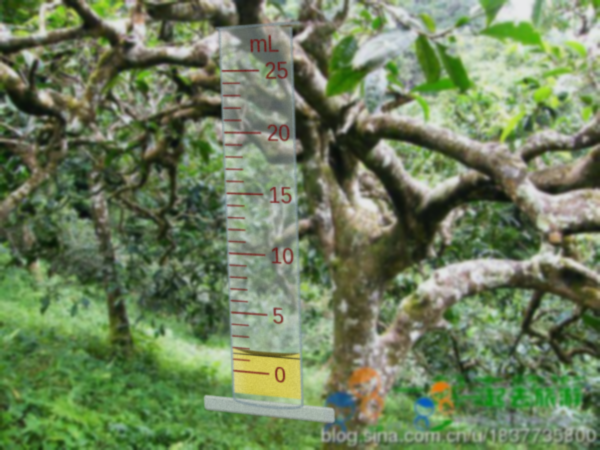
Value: 1.5,mL
